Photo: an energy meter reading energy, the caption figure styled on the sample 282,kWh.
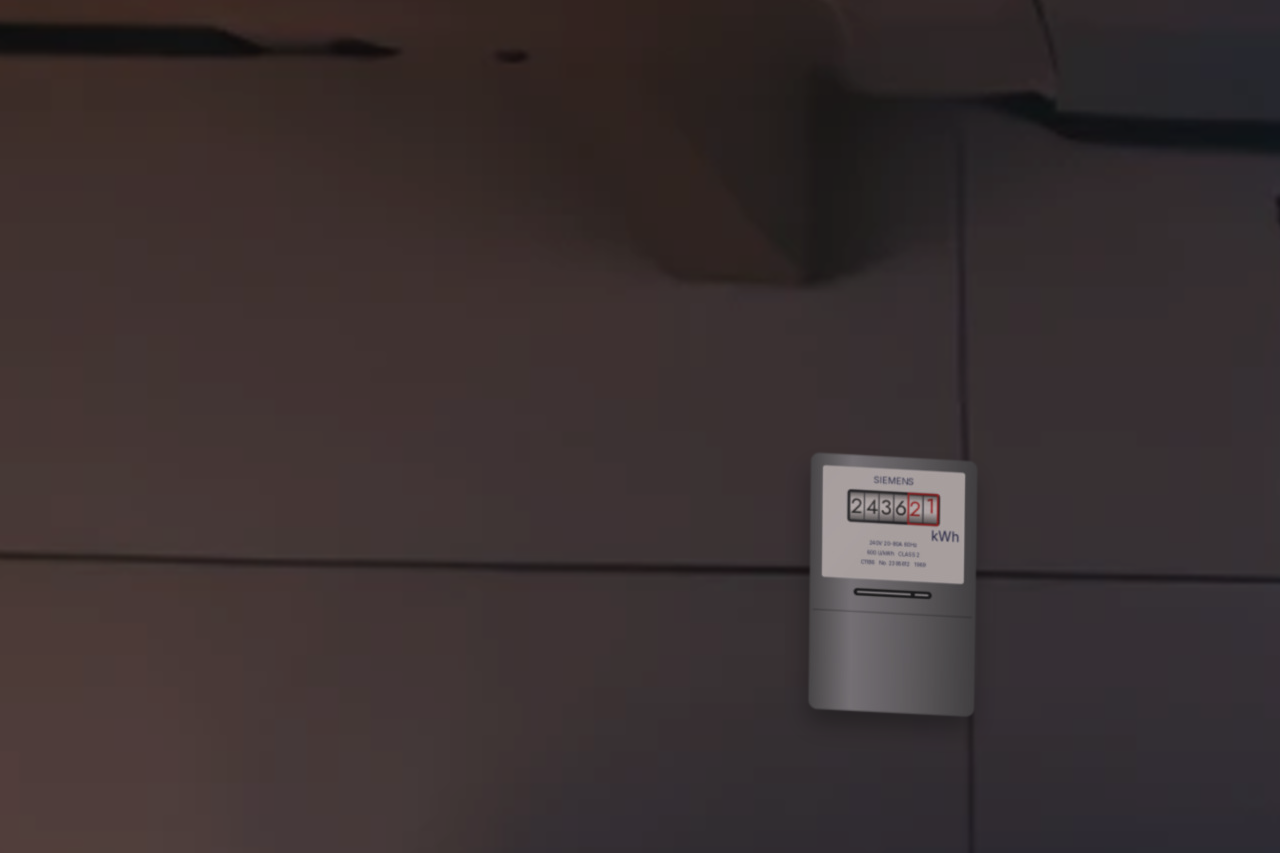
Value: 2436.21,kWh
